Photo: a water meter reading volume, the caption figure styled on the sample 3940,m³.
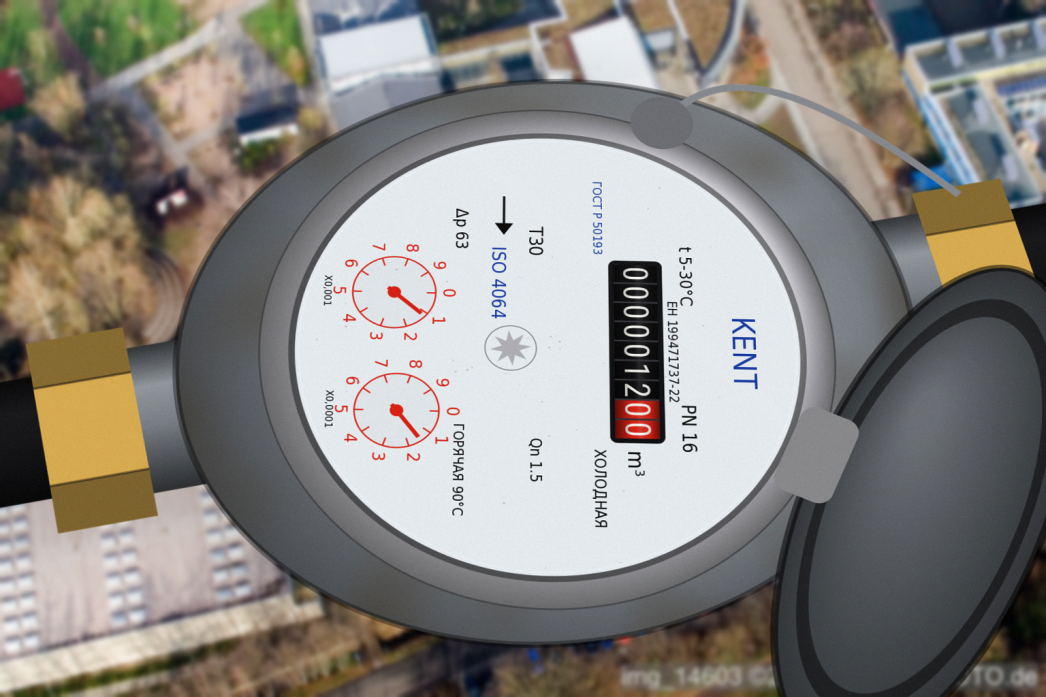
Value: 12.0011,m³
